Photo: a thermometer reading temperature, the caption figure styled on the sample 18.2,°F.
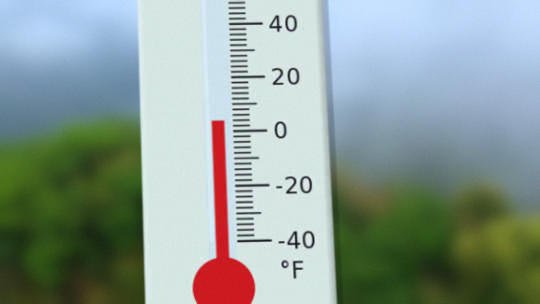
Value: 4,°F
